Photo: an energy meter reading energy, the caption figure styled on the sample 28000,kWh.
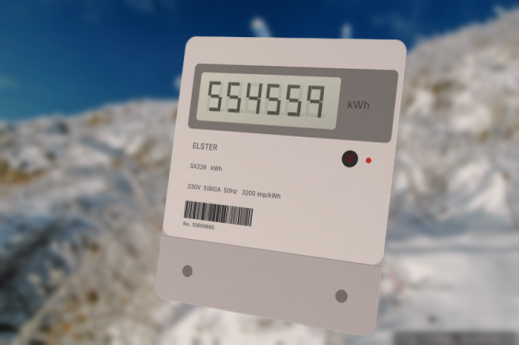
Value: 554559,kWh
